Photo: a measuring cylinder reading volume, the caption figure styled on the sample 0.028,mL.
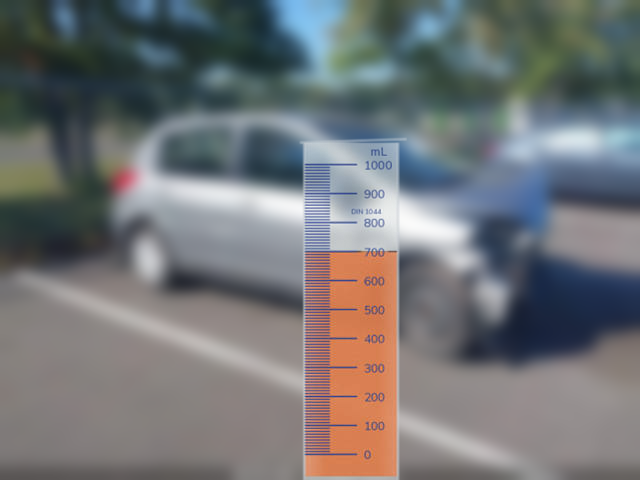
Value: 700,mL
